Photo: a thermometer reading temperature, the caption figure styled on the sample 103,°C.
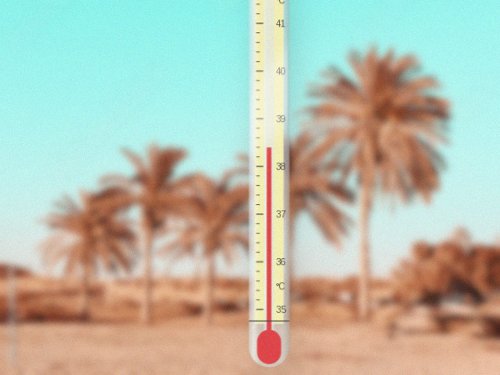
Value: 38.4,°C
